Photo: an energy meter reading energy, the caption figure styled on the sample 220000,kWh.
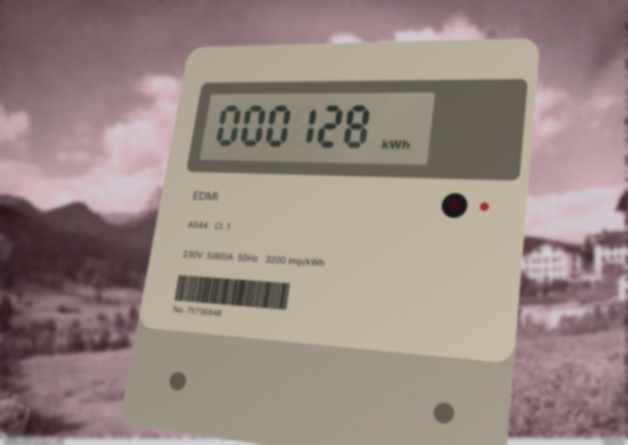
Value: 128,kWh
